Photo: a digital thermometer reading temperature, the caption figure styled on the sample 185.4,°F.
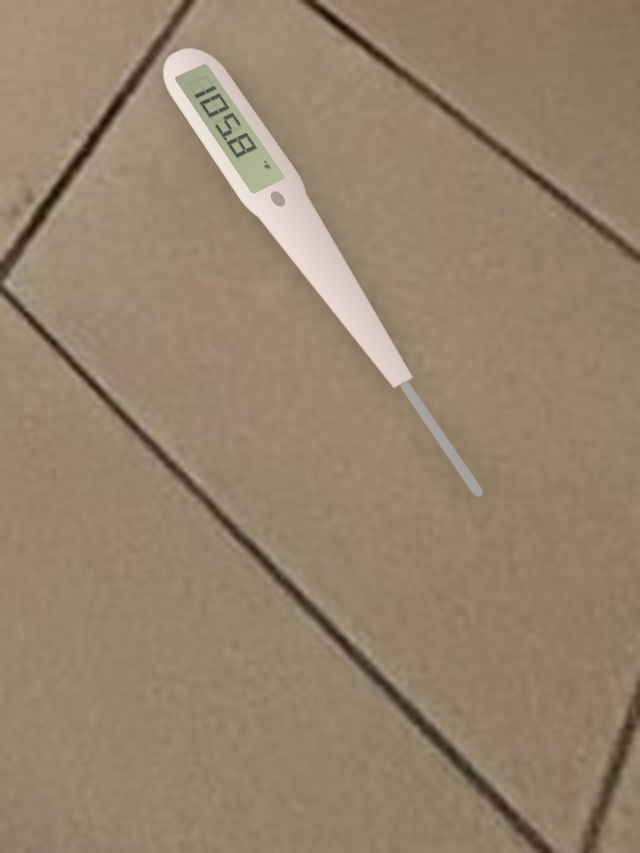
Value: 105.8,°F
